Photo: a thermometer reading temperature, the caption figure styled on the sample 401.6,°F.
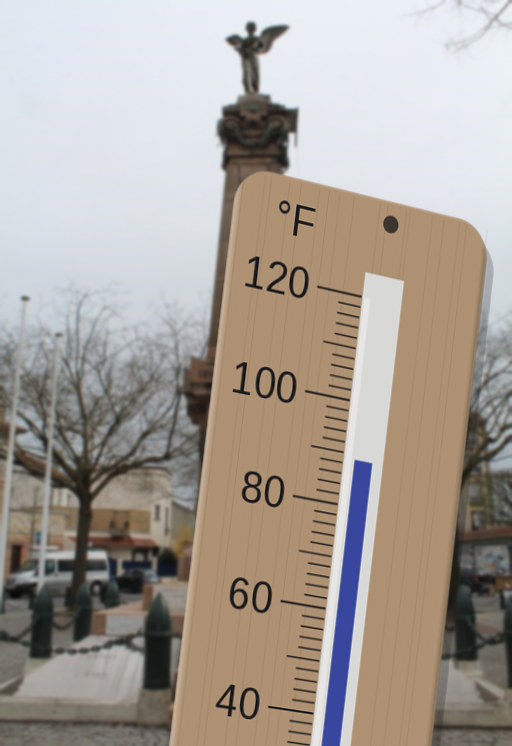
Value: 89,°F
